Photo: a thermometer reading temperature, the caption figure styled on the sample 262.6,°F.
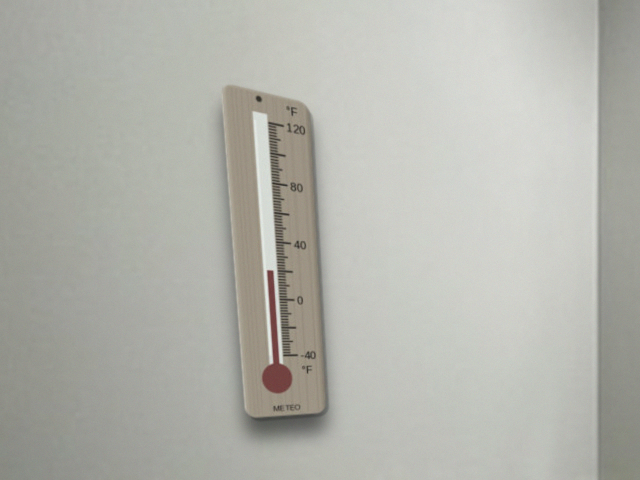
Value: 20,°F
